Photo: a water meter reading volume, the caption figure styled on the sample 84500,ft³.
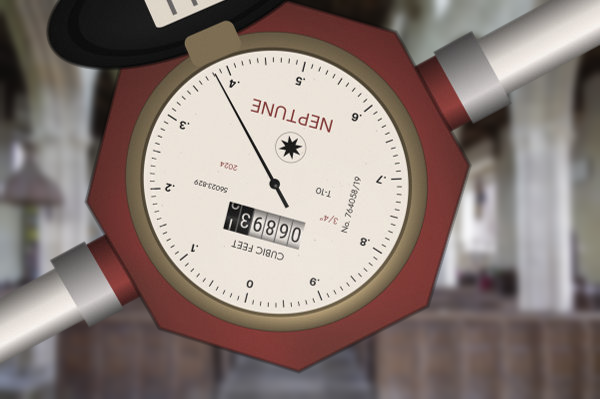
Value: 68931.38,ft³
